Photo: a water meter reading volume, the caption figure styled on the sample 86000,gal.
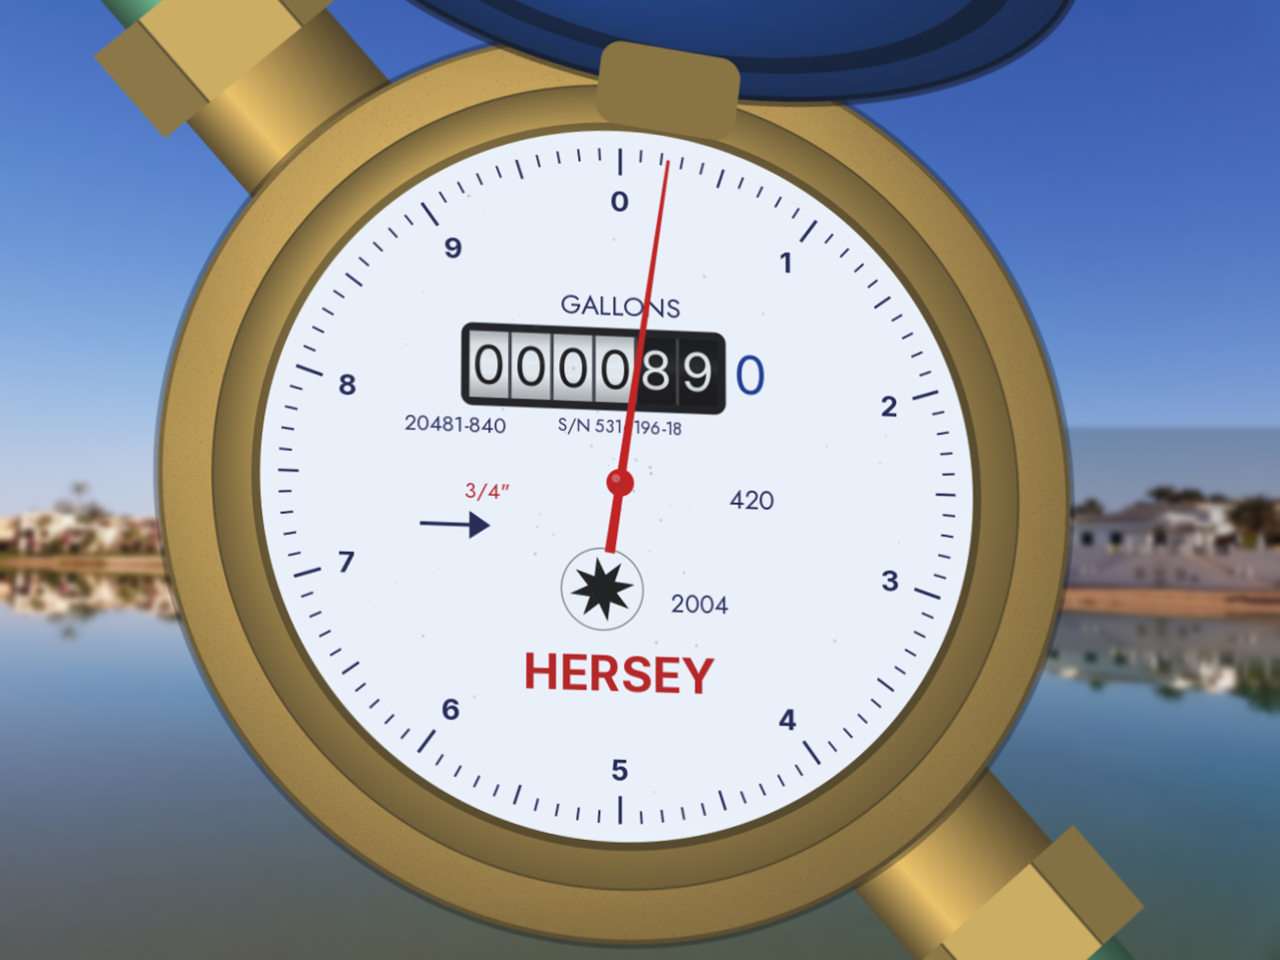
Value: 890.2,gal
